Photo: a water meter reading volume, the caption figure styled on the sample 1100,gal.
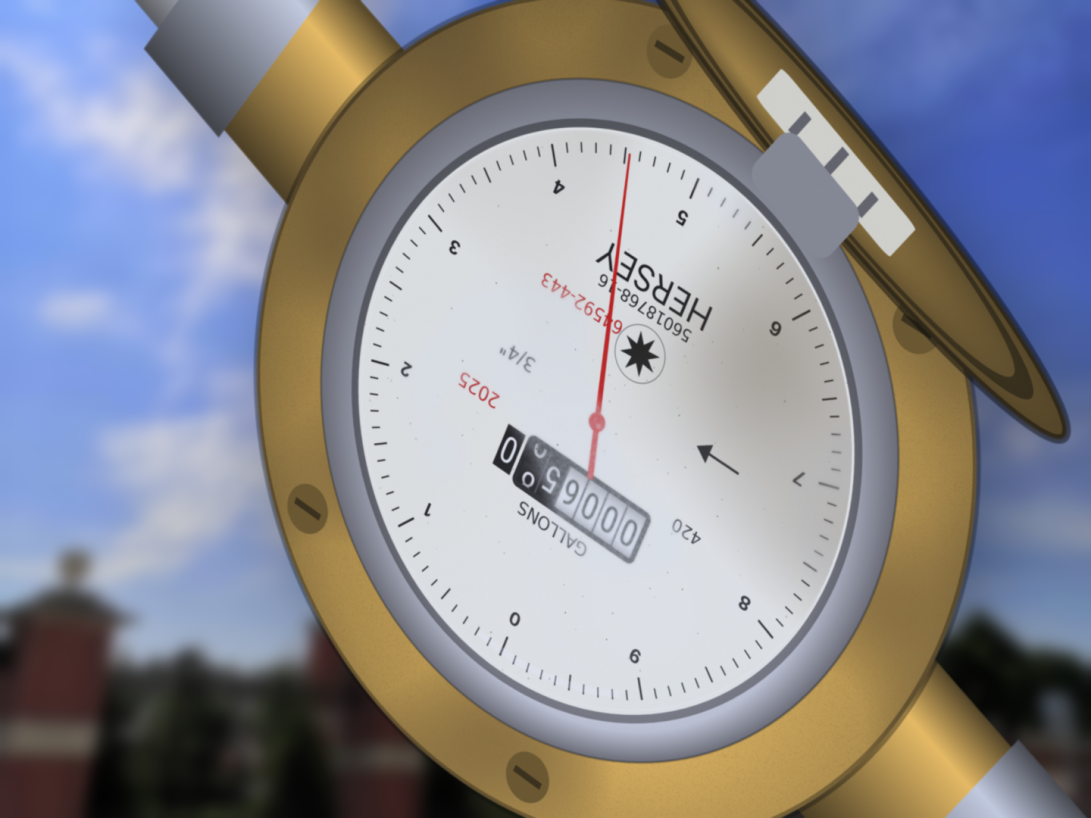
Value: 6584.5,gal
